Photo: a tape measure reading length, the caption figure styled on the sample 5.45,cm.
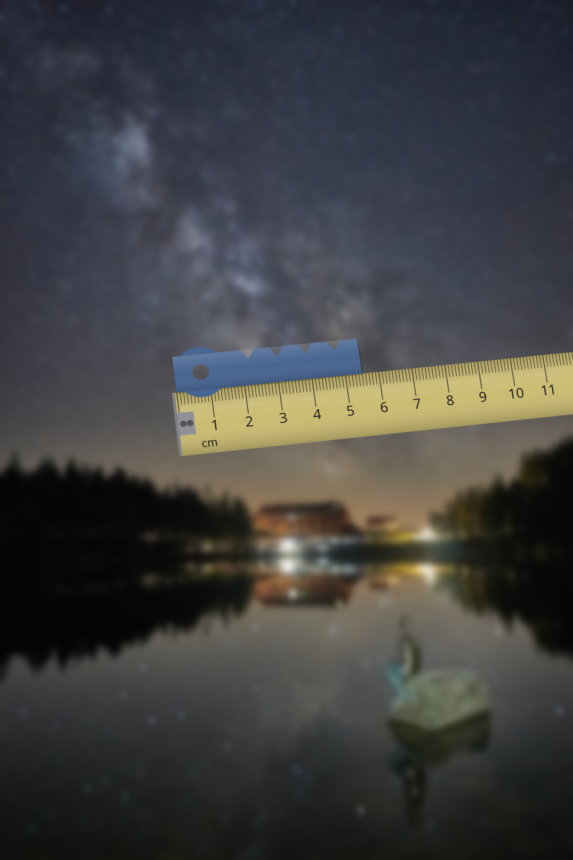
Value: 5.5,cm
